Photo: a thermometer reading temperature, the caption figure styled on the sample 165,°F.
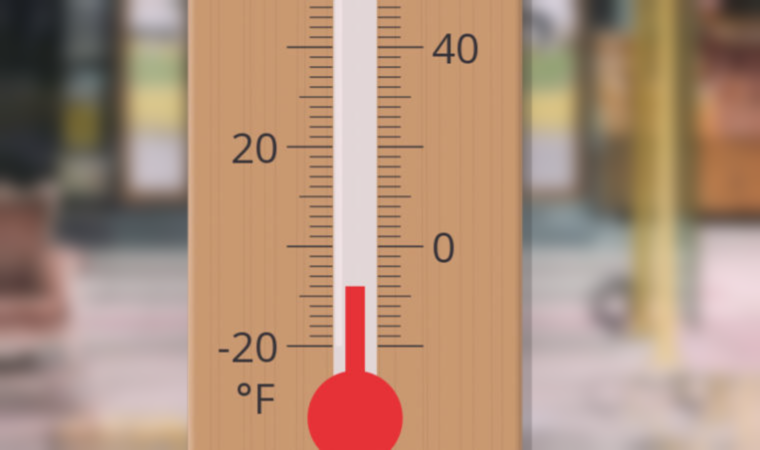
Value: -8,°F
